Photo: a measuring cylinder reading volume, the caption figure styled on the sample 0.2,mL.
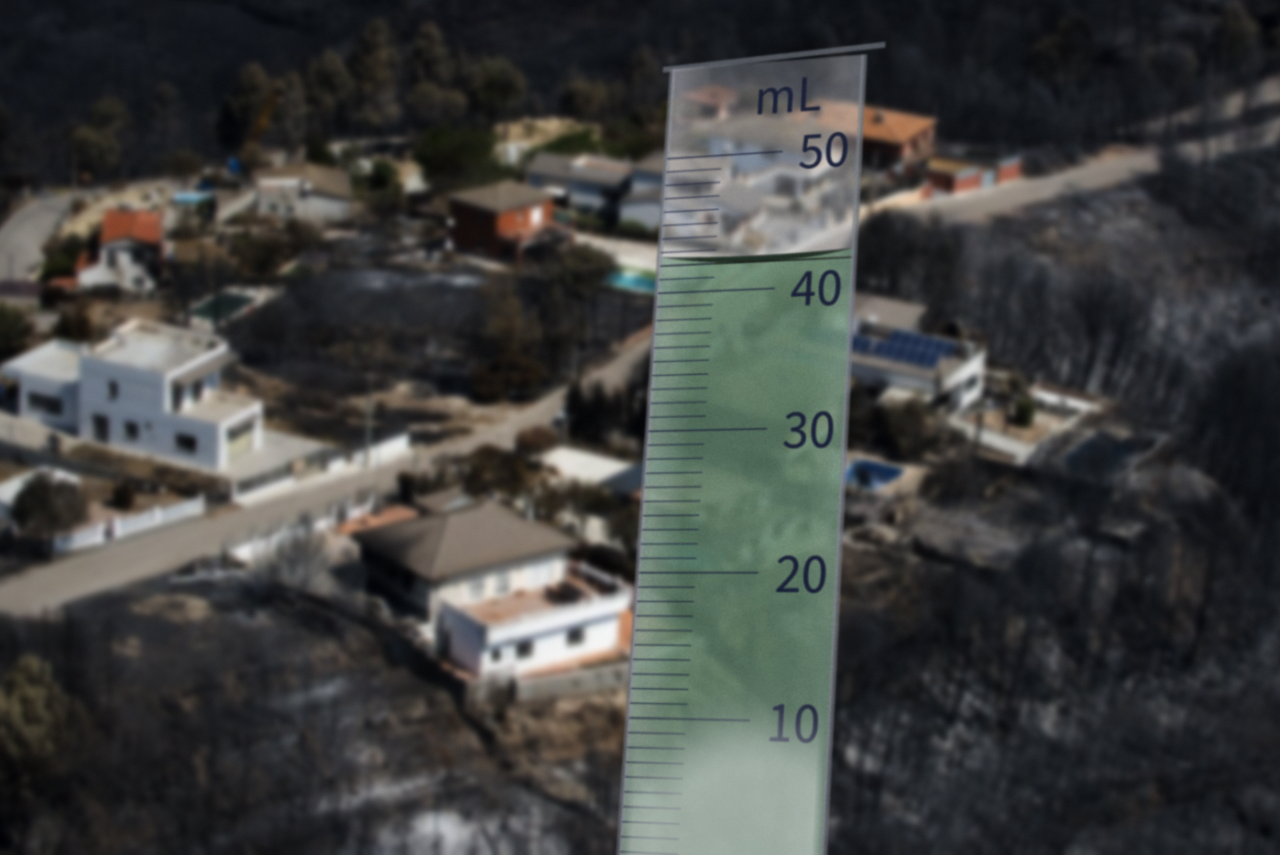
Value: 42,mL
